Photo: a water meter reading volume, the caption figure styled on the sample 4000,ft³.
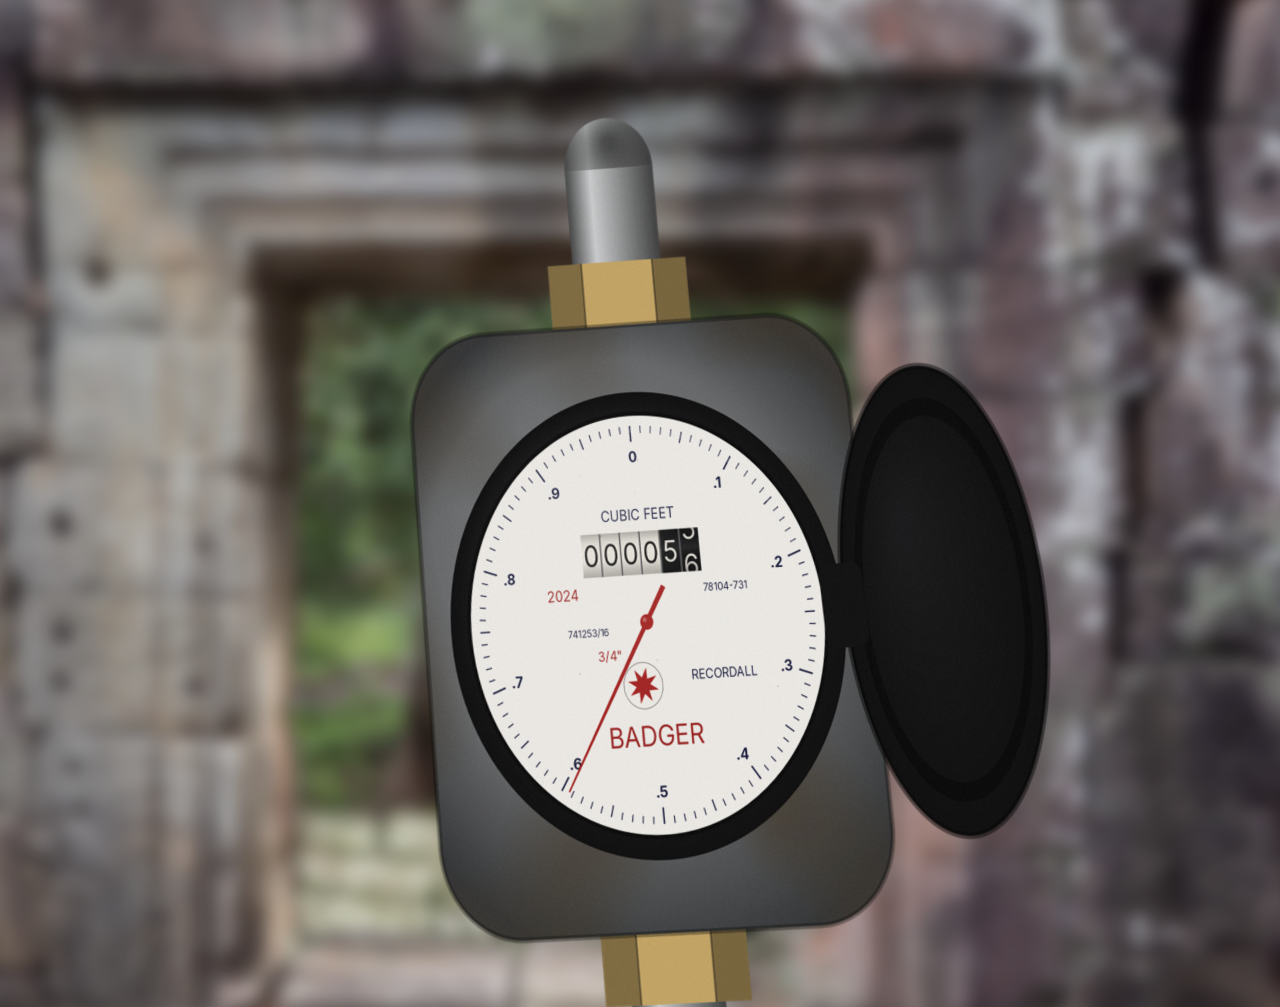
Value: 55.59,ft³
